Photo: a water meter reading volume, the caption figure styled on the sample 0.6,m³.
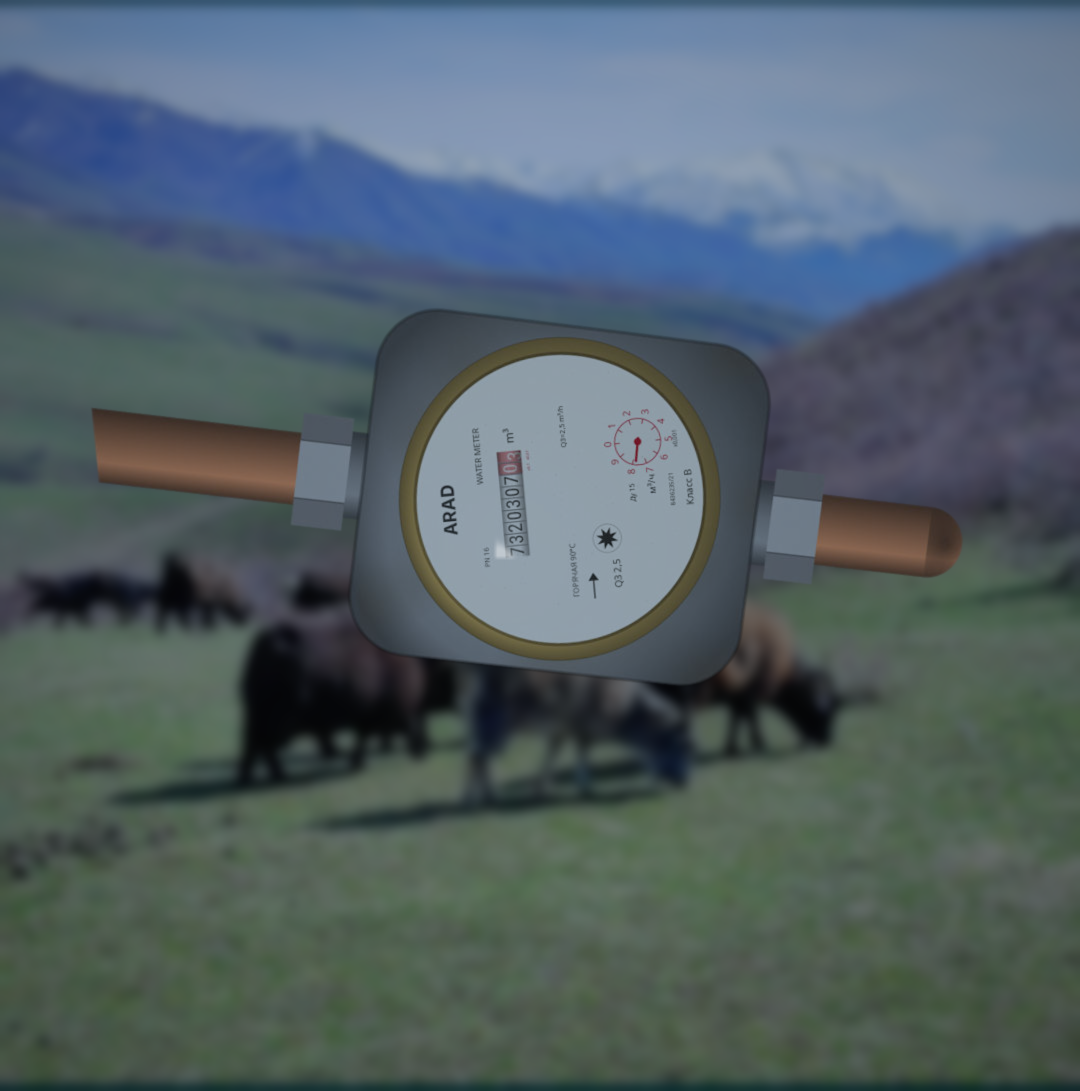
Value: 7320307.027,m³
